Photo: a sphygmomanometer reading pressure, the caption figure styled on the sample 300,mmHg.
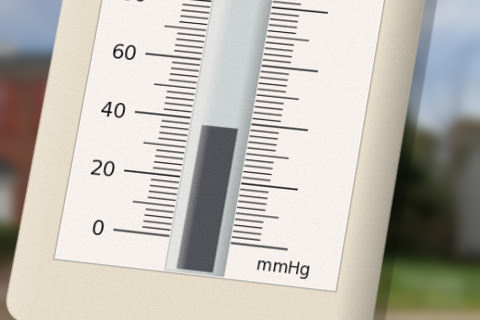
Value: 38,mmHg
